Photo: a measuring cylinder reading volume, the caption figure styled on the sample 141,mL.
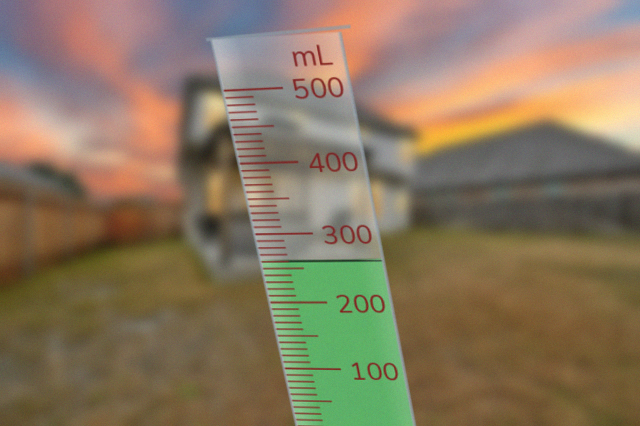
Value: 260,mL
